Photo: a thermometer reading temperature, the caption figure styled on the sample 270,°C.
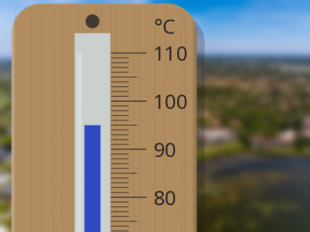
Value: 95,°C
